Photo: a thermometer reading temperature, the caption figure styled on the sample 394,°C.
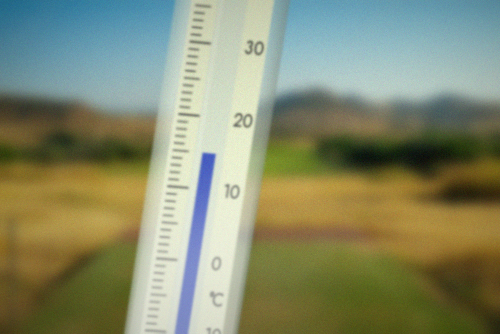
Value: 15,°C
